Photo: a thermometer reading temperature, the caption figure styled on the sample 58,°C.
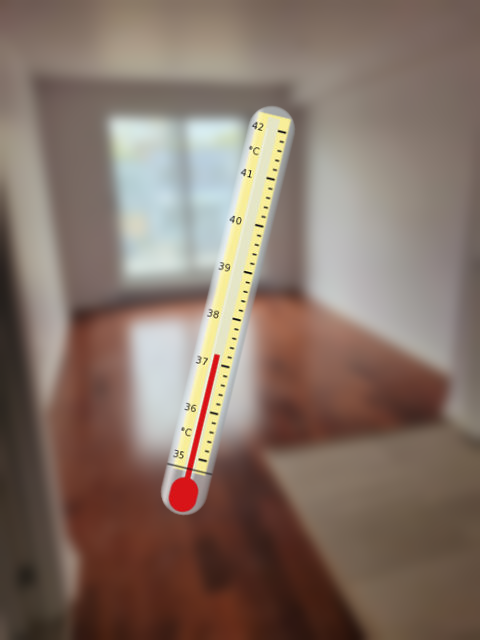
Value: 37.2,°C
